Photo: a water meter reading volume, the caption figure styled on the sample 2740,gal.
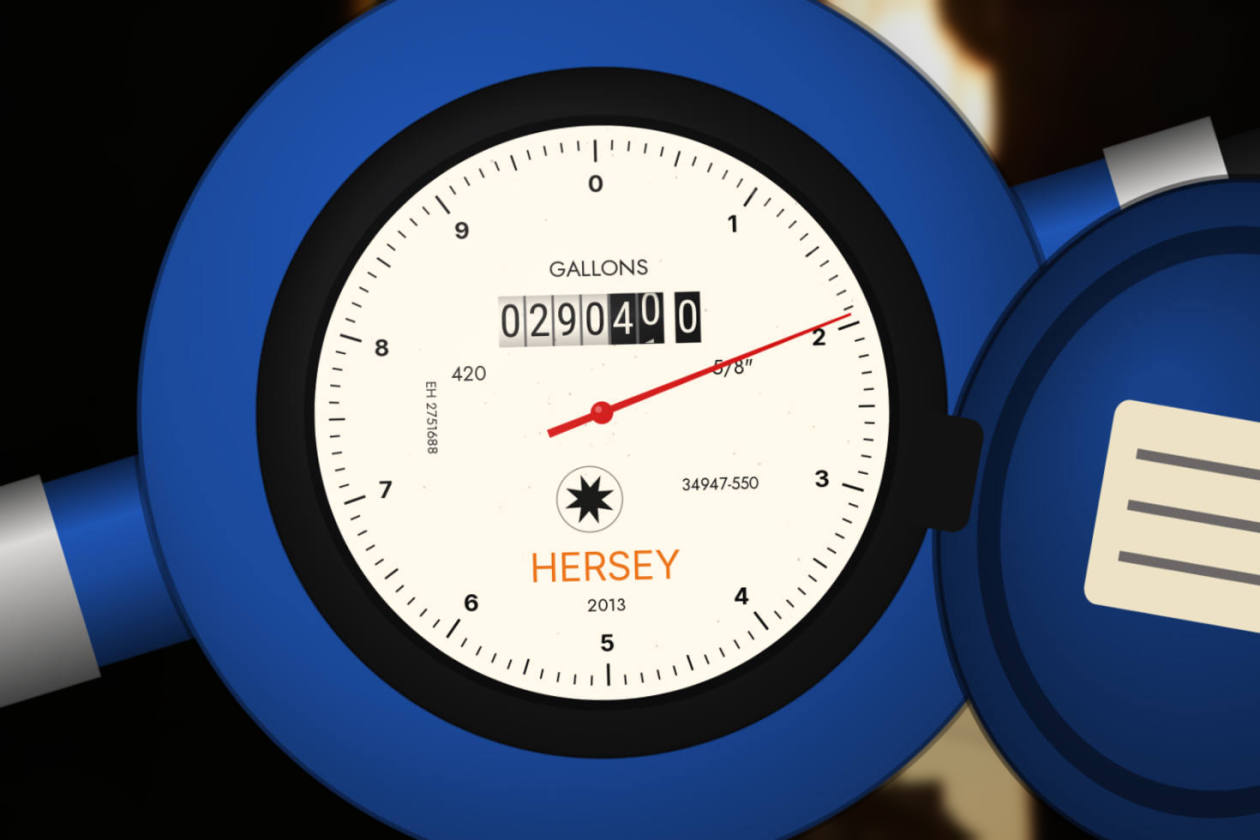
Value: 290401.9,gal
